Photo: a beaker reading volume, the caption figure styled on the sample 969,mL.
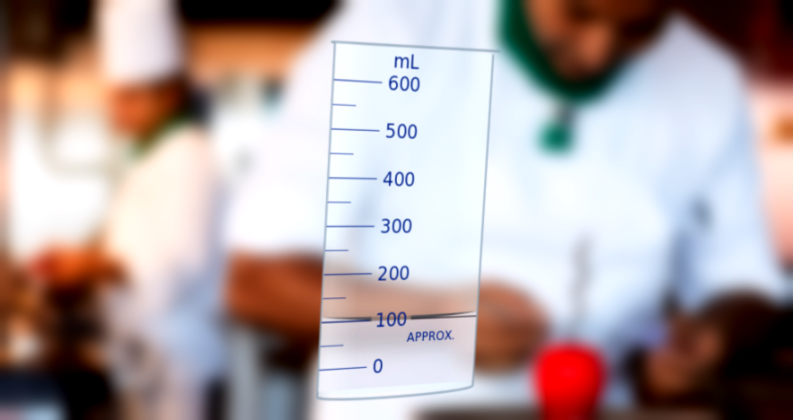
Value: 100,mL
